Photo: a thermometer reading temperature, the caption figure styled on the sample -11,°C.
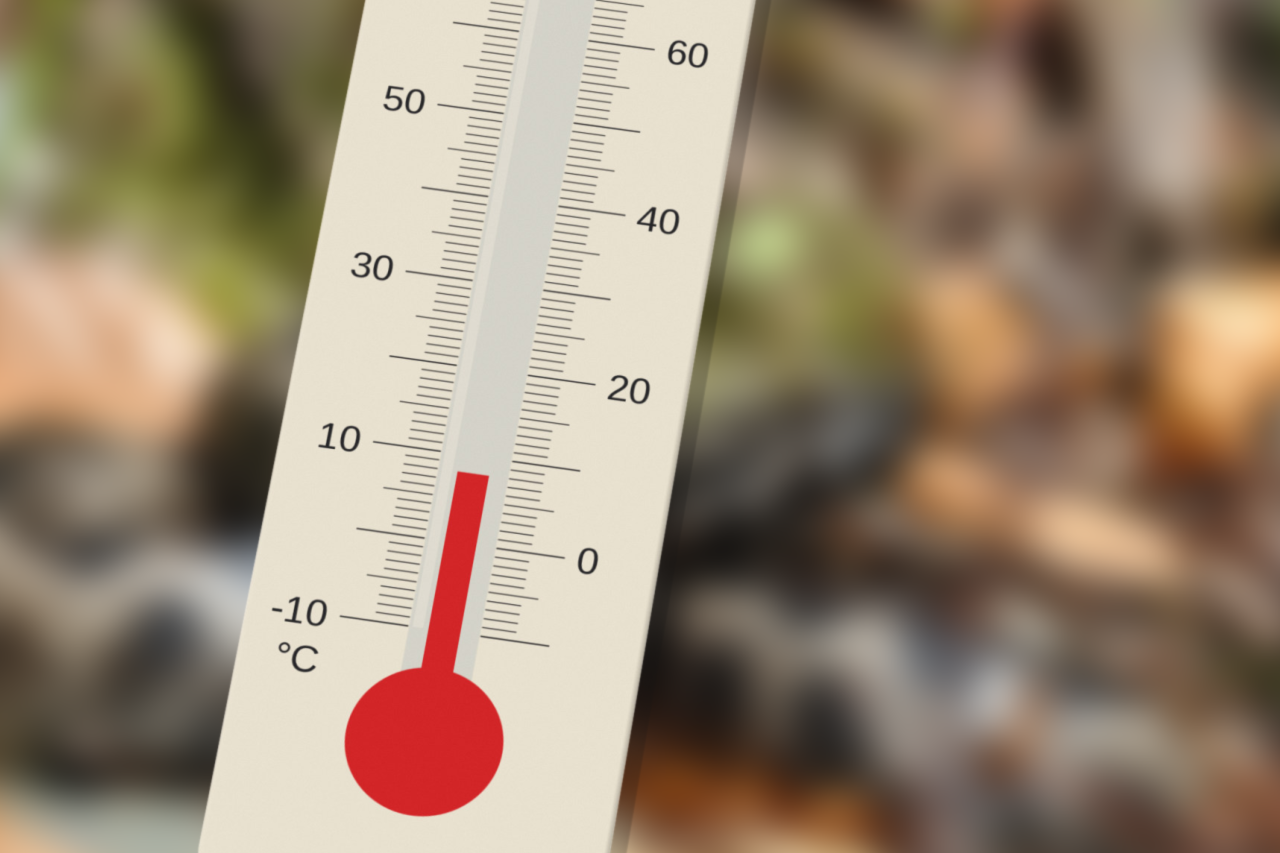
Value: 8,°C
